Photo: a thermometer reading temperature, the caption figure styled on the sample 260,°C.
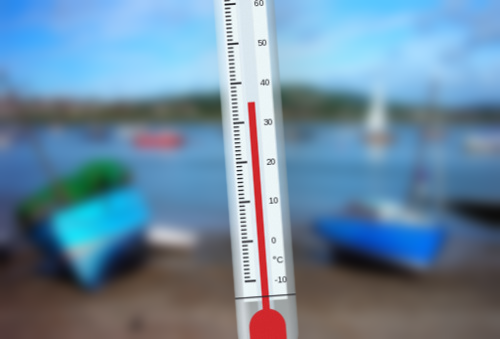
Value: 35,°C
